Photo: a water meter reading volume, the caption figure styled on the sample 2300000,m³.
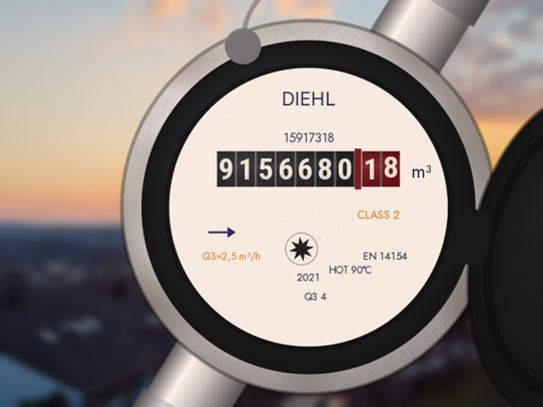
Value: 9156680.18,m³
